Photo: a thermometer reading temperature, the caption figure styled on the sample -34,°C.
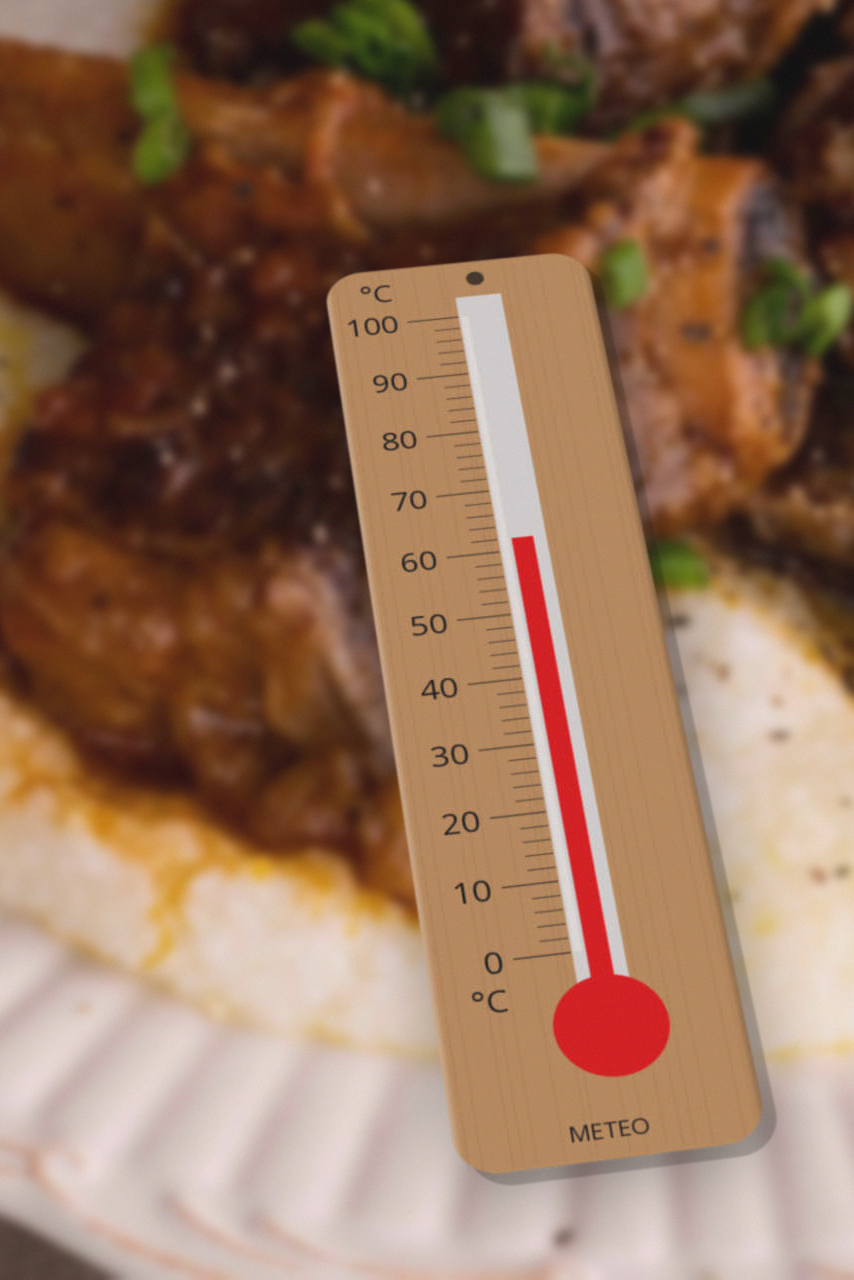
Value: 62,°C
